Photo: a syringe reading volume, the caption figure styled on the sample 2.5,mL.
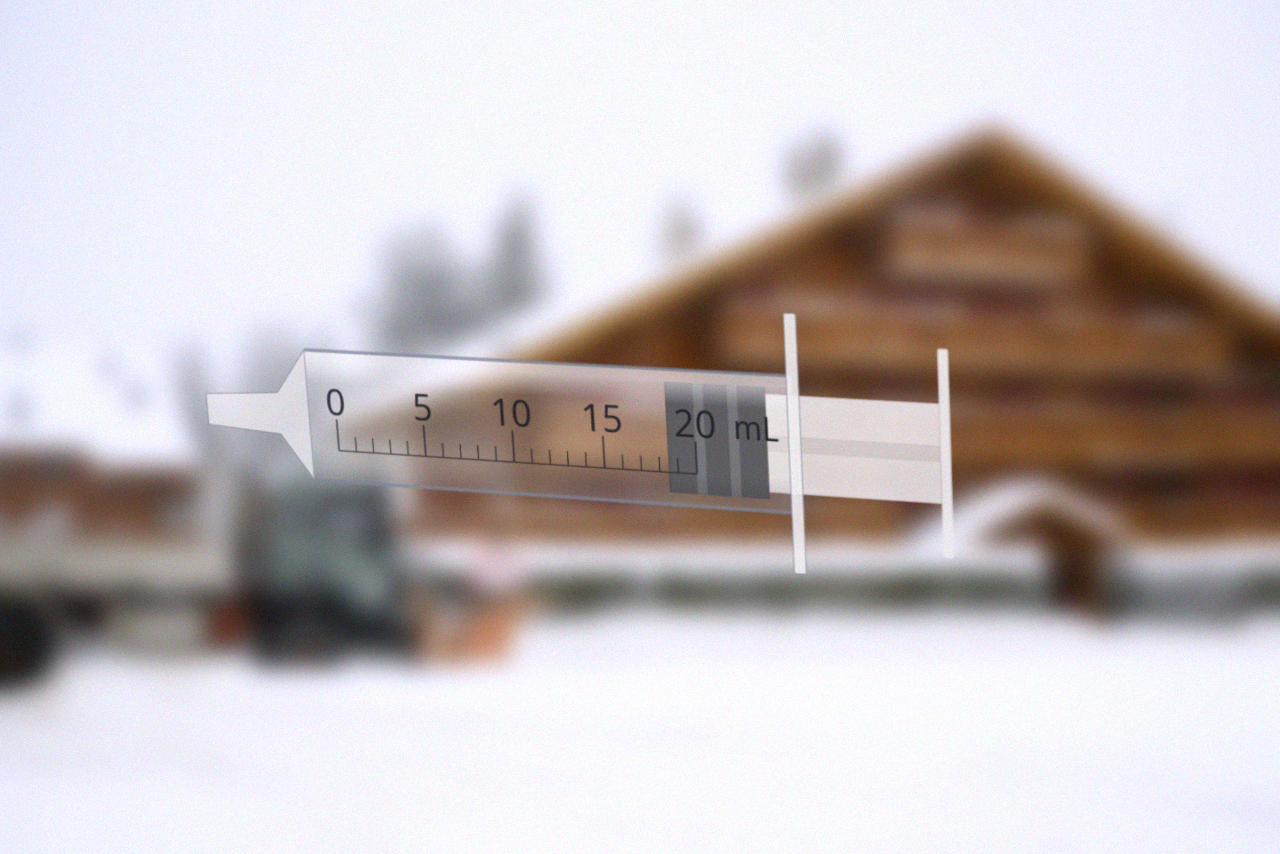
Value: 18.5,mL
